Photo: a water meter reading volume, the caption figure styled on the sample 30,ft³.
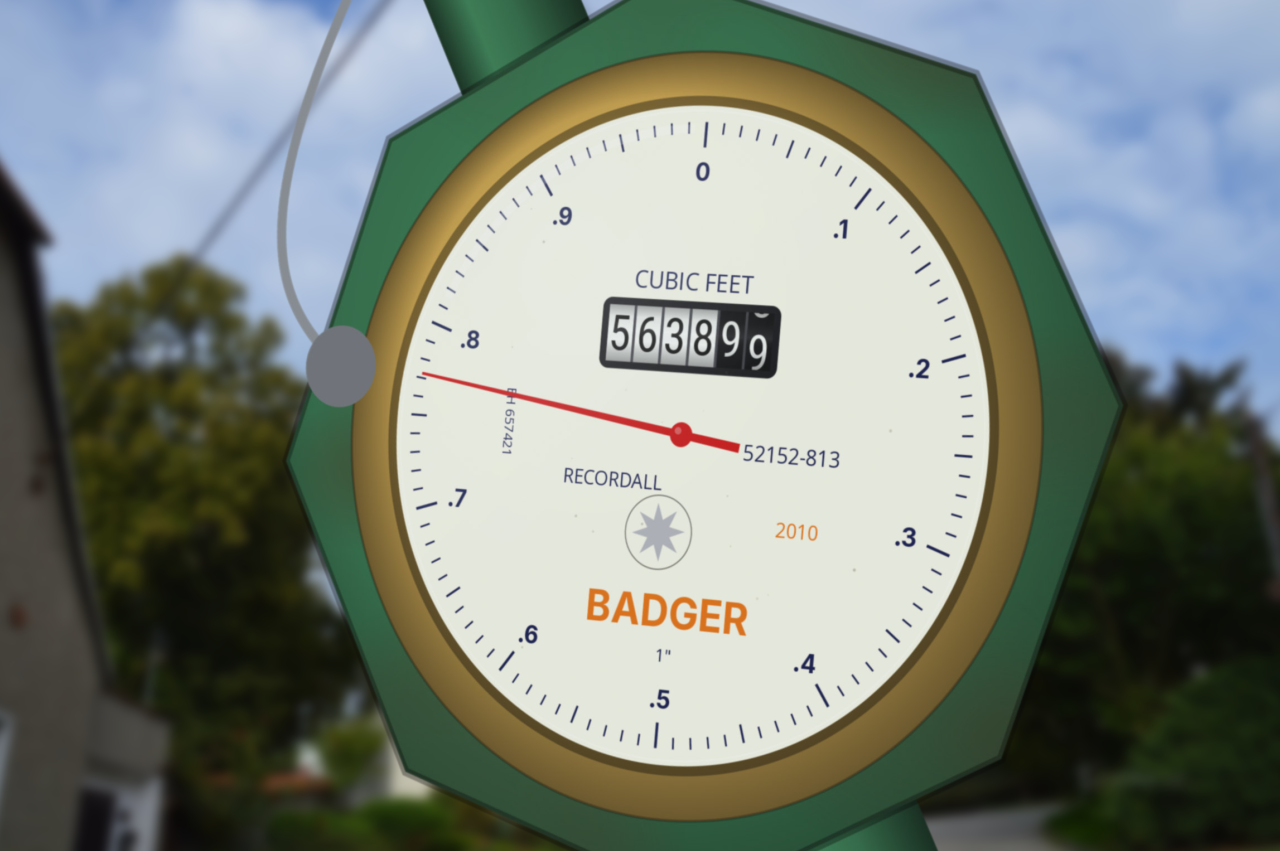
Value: 563898.77,ft³
